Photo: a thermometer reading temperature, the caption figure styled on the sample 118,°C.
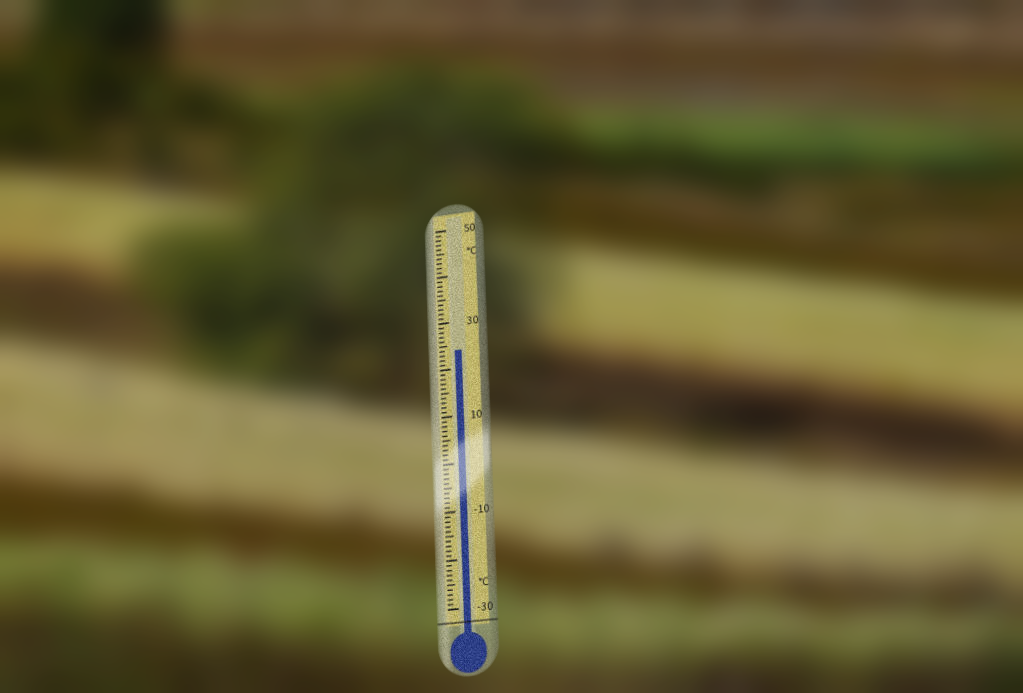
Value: 24,°C
